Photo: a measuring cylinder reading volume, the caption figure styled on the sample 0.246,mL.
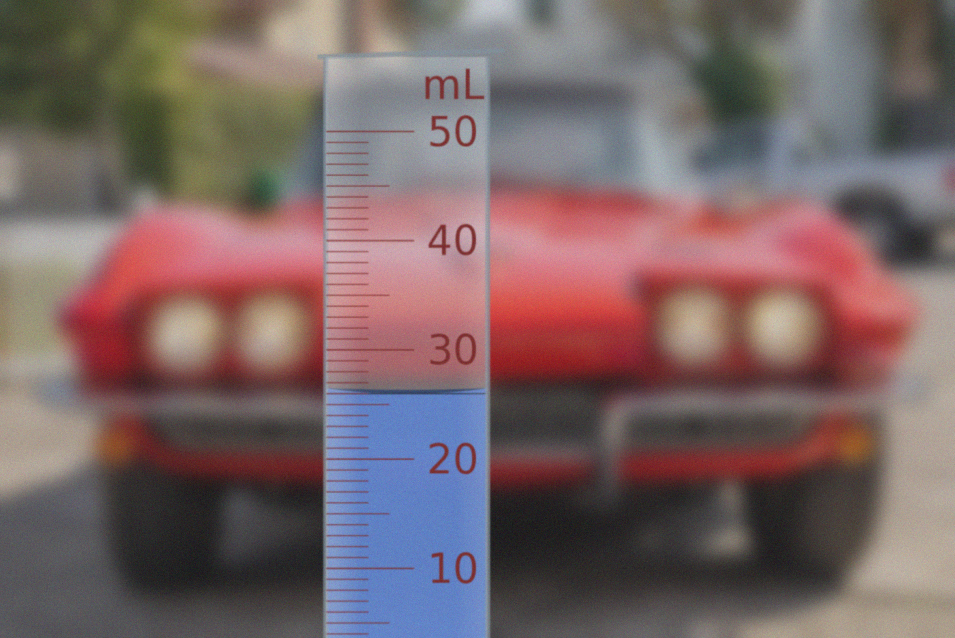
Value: 26,mL
